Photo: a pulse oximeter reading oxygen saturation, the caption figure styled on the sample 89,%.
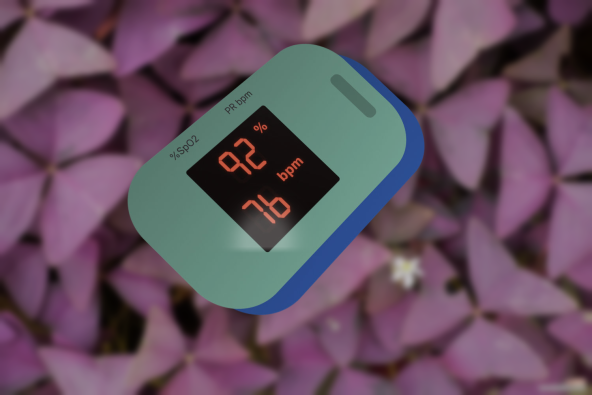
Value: 92,%
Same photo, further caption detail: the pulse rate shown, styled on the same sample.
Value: 76,bpm
